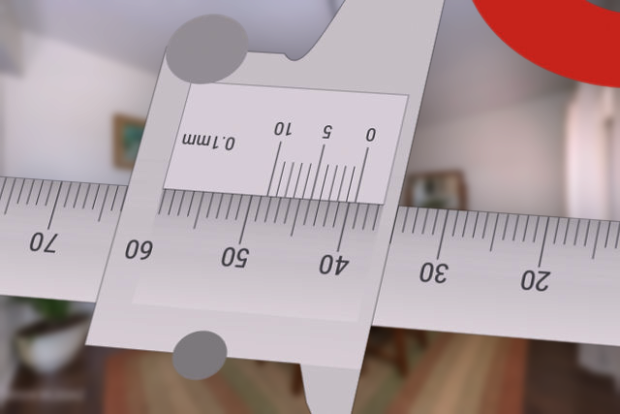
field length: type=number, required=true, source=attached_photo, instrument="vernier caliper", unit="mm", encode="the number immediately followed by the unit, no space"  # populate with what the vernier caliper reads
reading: 39.4mm
